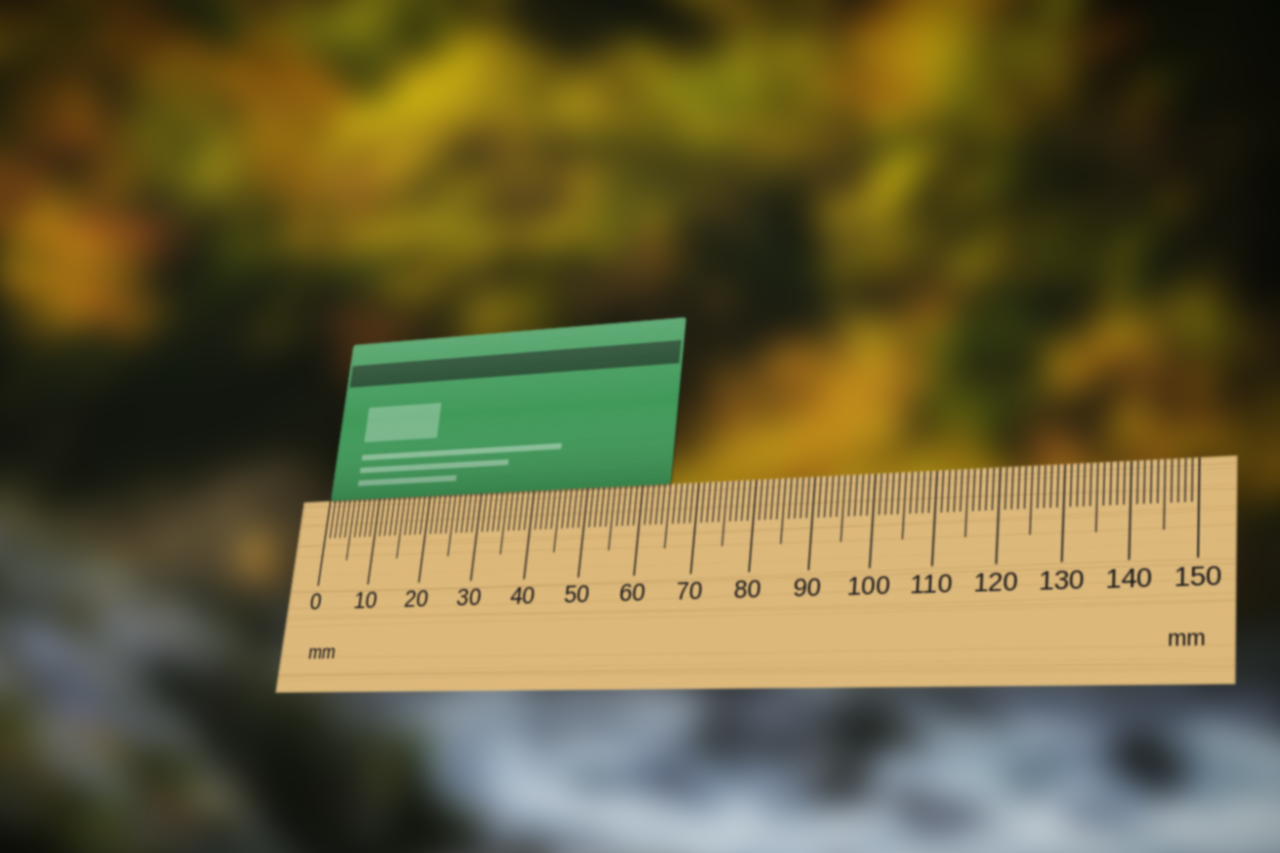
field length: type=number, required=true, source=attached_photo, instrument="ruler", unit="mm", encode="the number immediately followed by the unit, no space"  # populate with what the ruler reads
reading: 65mm
